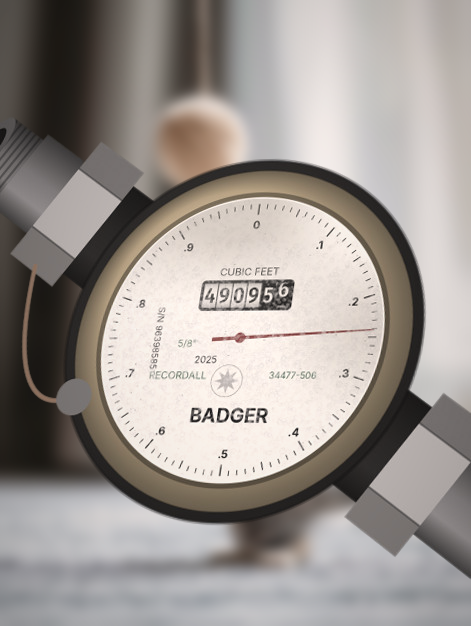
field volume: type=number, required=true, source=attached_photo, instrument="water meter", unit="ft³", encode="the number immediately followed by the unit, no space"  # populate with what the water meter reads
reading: 490956.24ft³
